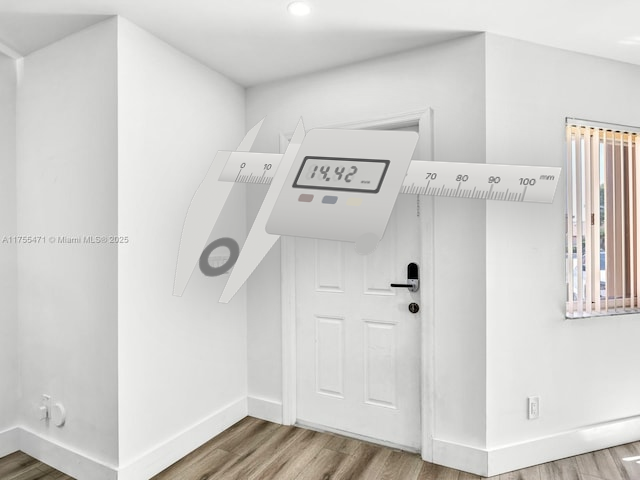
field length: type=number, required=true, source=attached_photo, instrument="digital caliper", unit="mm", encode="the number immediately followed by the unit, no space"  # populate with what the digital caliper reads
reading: 14.42mm
